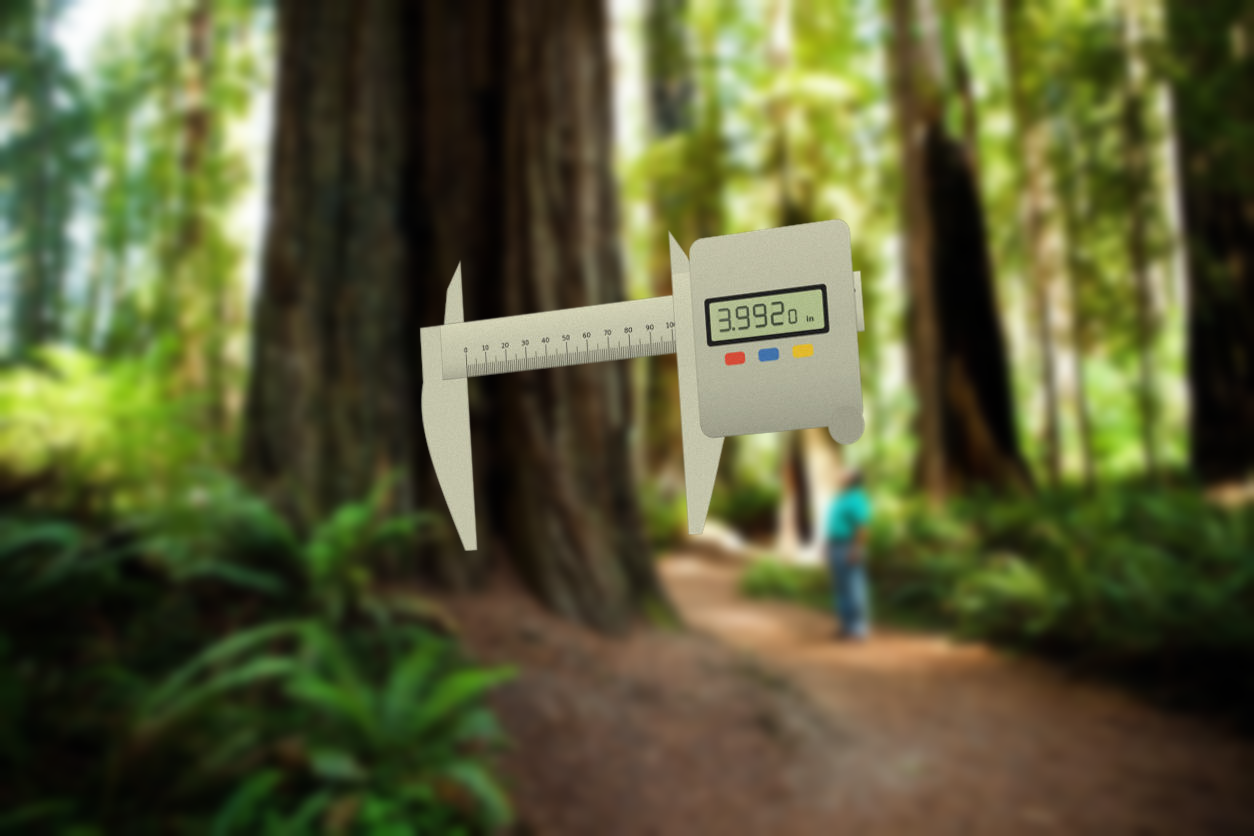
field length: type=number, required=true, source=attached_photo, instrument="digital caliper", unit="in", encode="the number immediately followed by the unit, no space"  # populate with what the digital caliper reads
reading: 3.9920in
